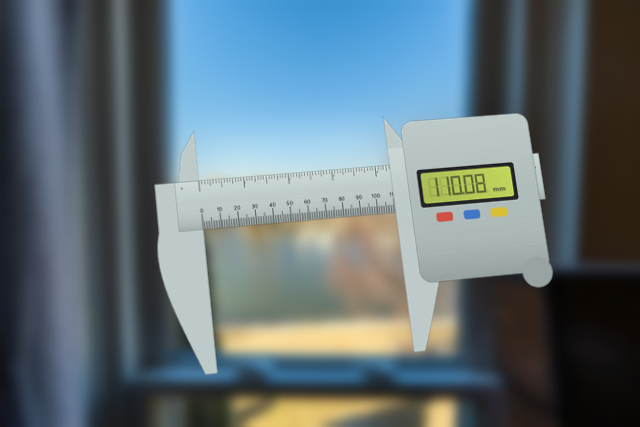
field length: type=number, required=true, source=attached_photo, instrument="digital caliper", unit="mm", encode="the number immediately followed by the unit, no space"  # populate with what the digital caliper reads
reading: 110.08mm
